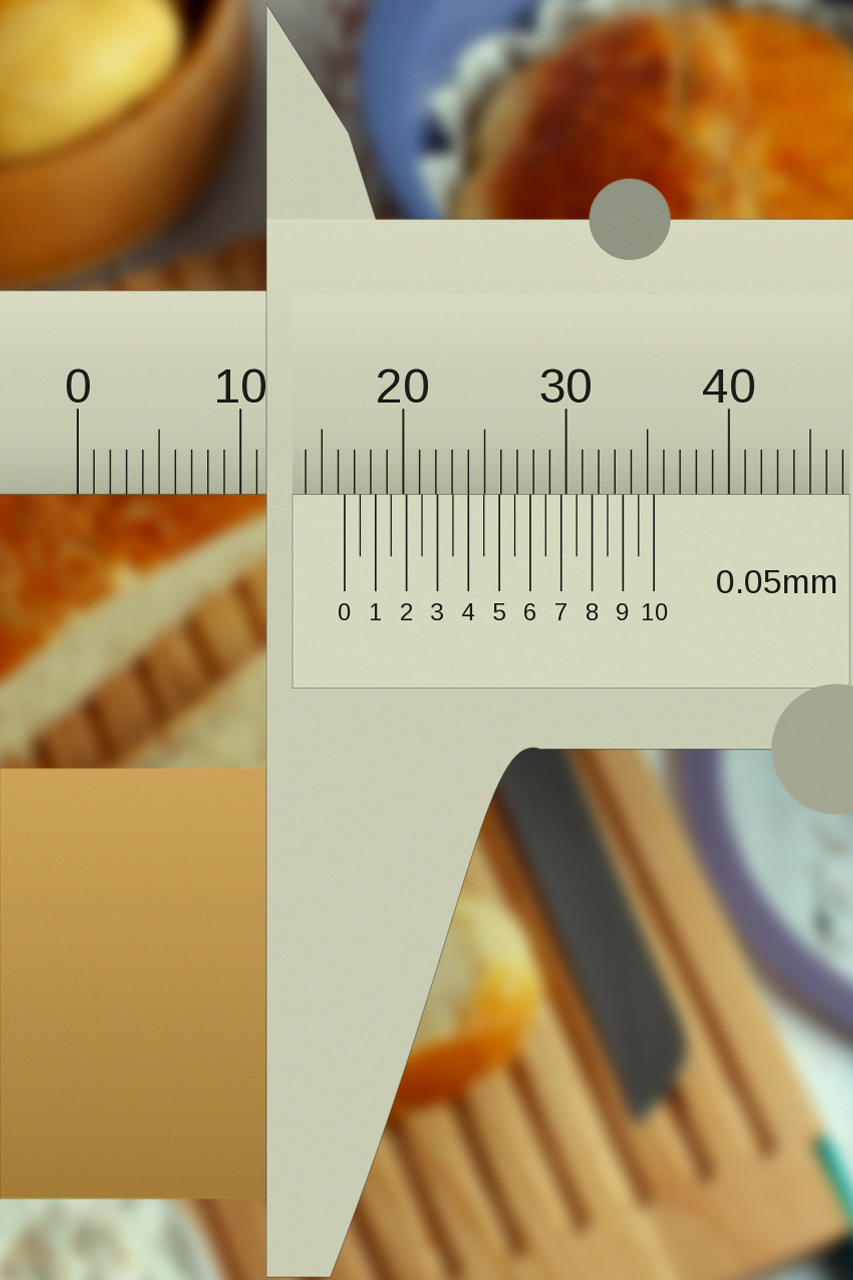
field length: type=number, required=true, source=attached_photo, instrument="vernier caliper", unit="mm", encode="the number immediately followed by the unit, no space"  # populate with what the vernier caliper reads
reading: 16.4mm
